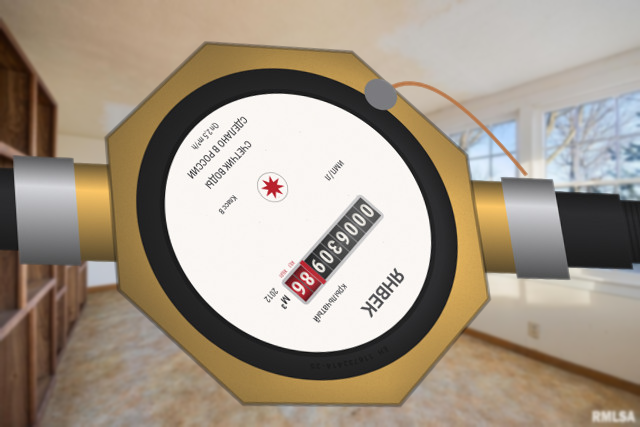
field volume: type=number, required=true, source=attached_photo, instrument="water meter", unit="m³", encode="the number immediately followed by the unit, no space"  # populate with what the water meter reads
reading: 6309.86m³
